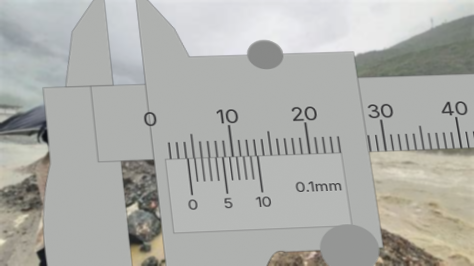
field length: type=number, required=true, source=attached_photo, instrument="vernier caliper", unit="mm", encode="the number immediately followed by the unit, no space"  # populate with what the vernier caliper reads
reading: 4.2mm
